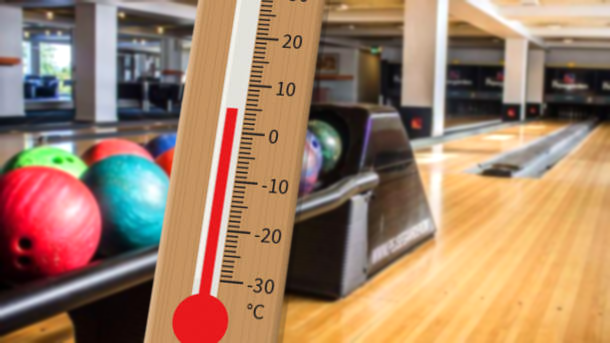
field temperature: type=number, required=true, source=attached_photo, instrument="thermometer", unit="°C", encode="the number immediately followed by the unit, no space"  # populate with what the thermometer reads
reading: 5°C
